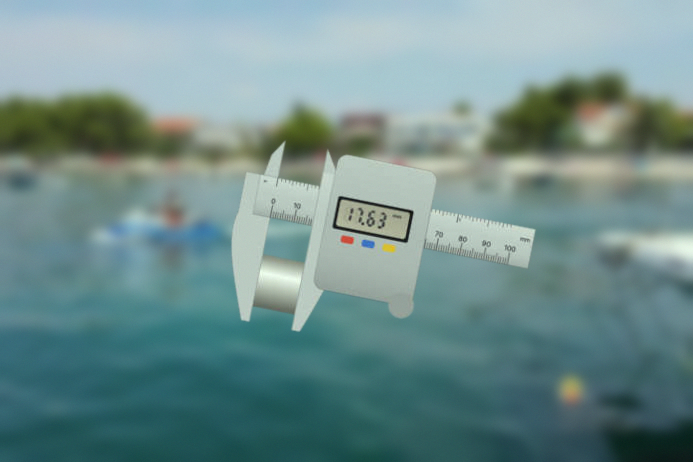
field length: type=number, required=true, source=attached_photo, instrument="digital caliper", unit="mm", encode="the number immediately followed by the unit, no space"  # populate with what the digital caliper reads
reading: 17.63mm
